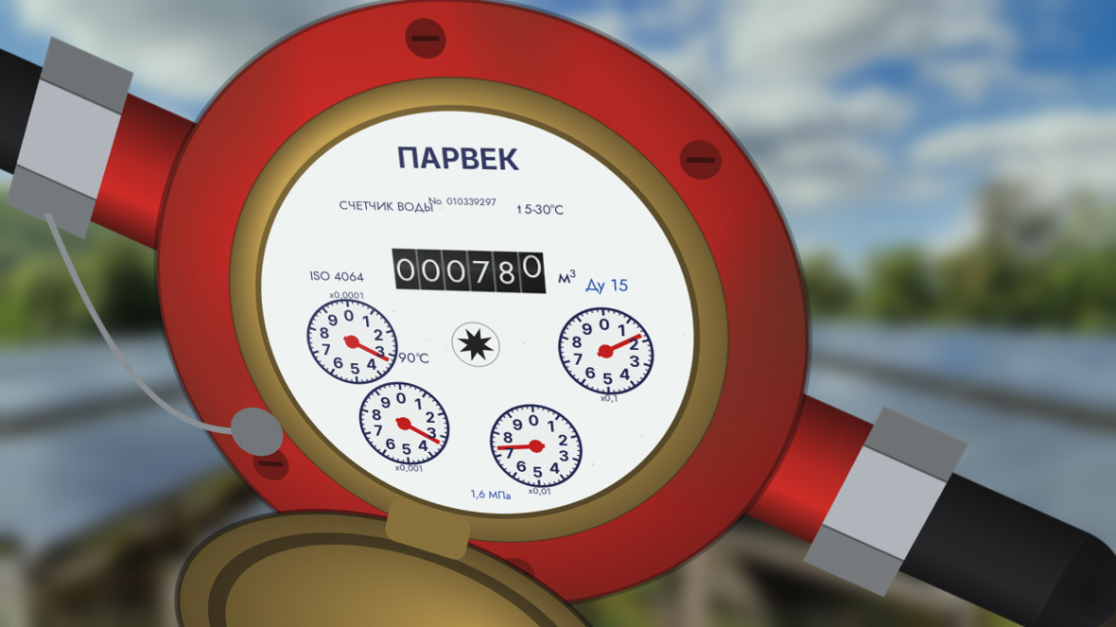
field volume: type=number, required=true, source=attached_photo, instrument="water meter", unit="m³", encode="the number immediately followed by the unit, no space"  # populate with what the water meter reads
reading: 780.1733m³
